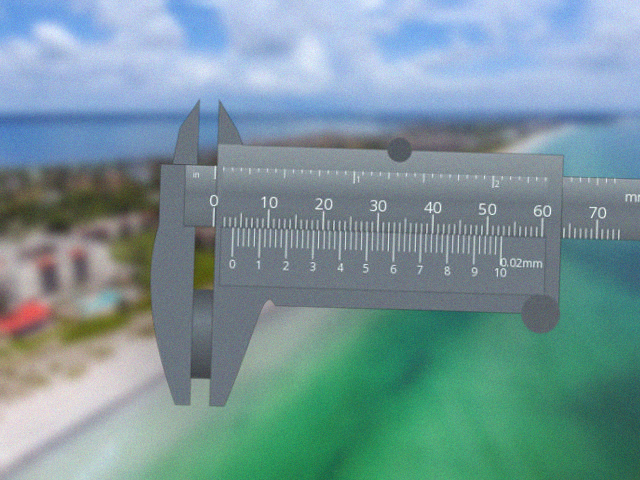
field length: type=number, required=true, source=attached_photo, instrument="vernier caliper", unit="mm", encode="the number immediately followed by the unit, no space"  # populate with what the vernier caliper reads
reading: 3.6mm
